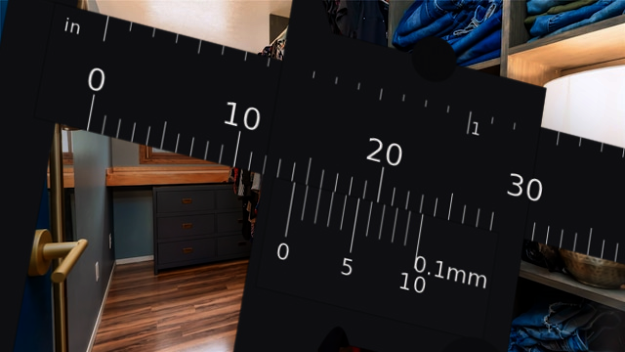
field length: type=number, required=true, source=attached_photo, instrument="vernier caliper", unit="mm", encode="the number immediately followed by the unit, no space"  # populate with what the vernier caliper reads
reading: 14.2mm
